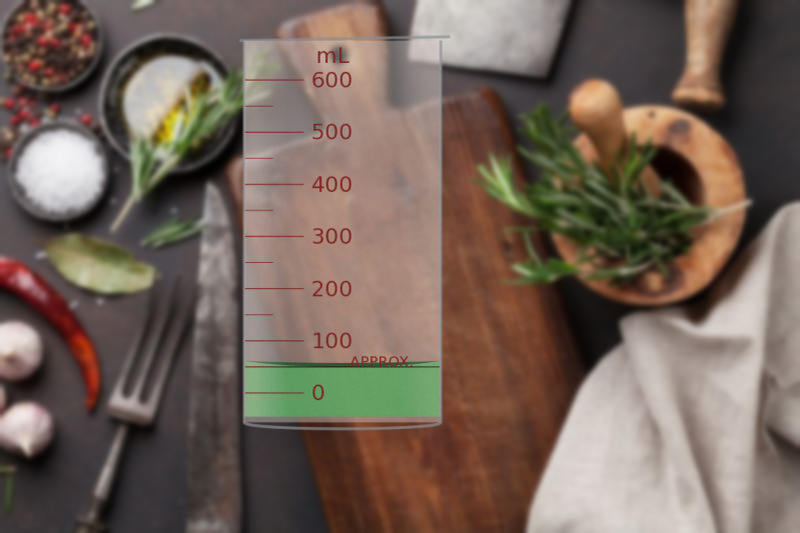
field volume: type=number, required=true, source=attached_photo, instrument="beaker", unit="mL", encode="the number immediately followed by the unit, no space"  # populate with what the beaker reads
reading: 50mL
